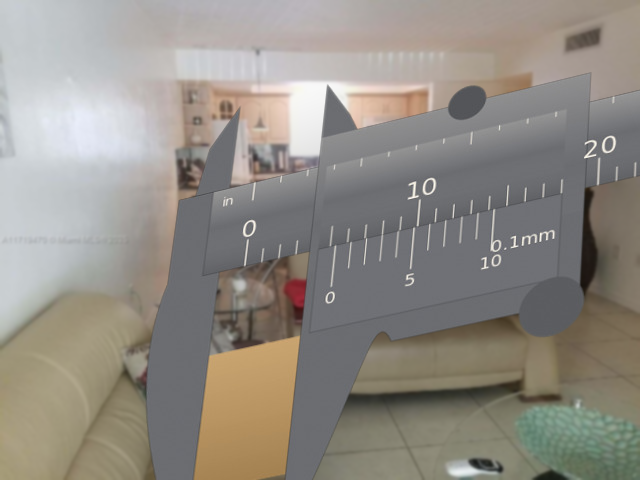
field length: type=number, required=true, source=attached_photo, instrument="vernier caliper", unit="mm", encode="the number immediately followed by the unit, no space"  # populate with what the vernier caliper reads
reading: 5.3mm
